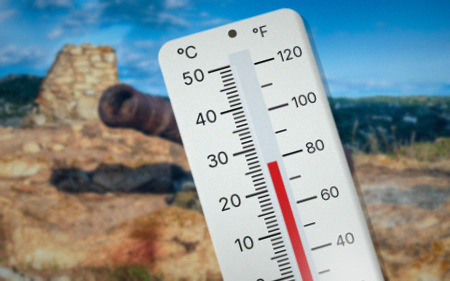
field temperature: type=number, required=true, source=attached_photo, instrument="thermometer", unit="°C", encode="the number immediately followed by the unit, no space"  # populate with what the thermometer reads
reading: 26°C
